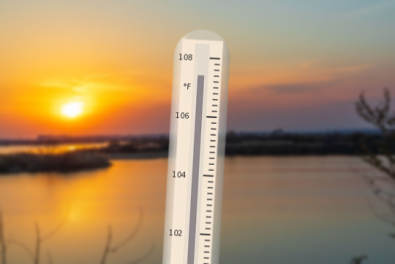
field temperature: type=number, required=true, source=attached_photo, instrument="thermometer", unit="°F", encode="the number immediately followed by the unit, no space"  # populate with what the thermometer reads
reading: 107.4°F
